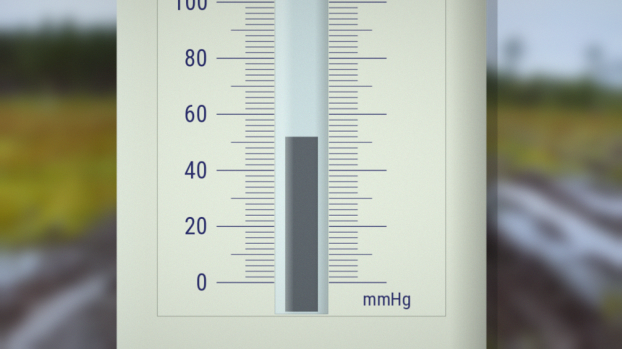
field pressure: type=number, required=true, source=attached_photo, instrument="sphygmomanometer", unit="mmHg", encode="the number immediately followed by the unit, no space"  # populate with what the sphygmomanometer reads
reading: 52mmHg
